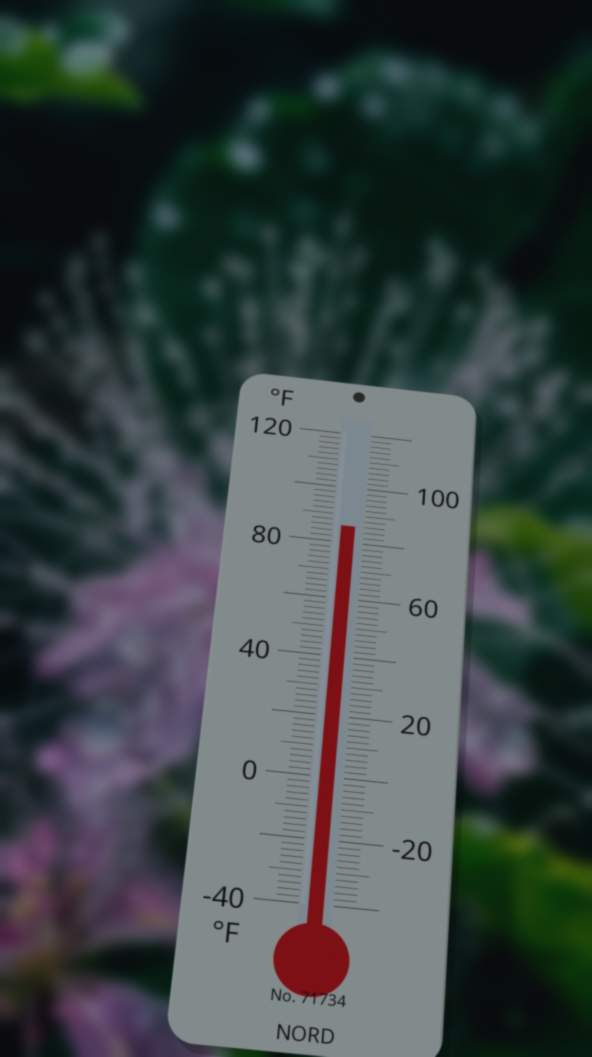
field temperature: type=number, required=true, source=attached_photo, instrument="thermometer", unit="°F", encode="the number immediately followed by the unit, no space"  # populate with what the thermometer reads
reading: 86°F
